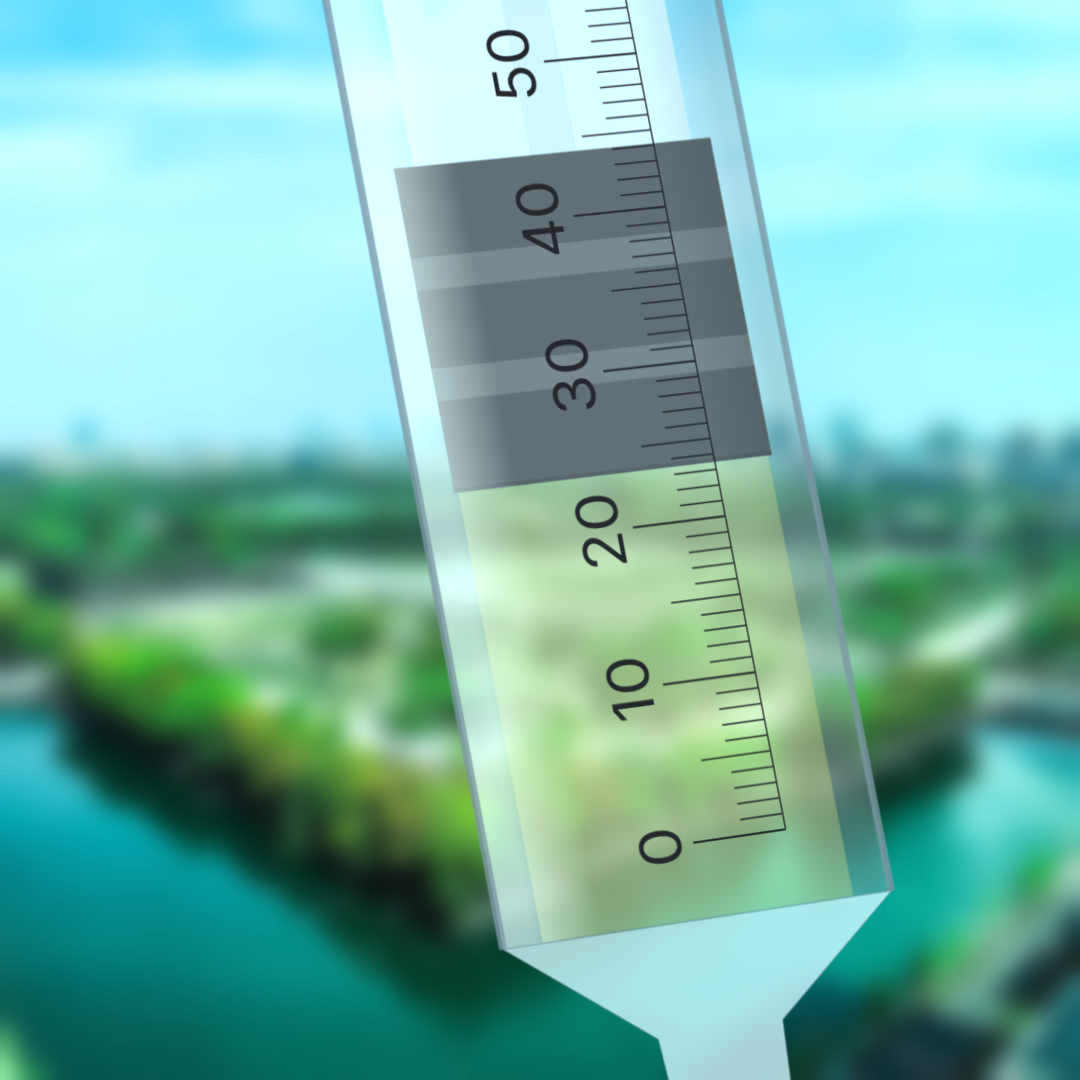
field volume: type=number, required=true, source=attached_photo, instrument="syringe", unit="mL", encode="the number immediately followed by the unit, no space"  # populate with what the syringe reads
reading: 23.5mL
